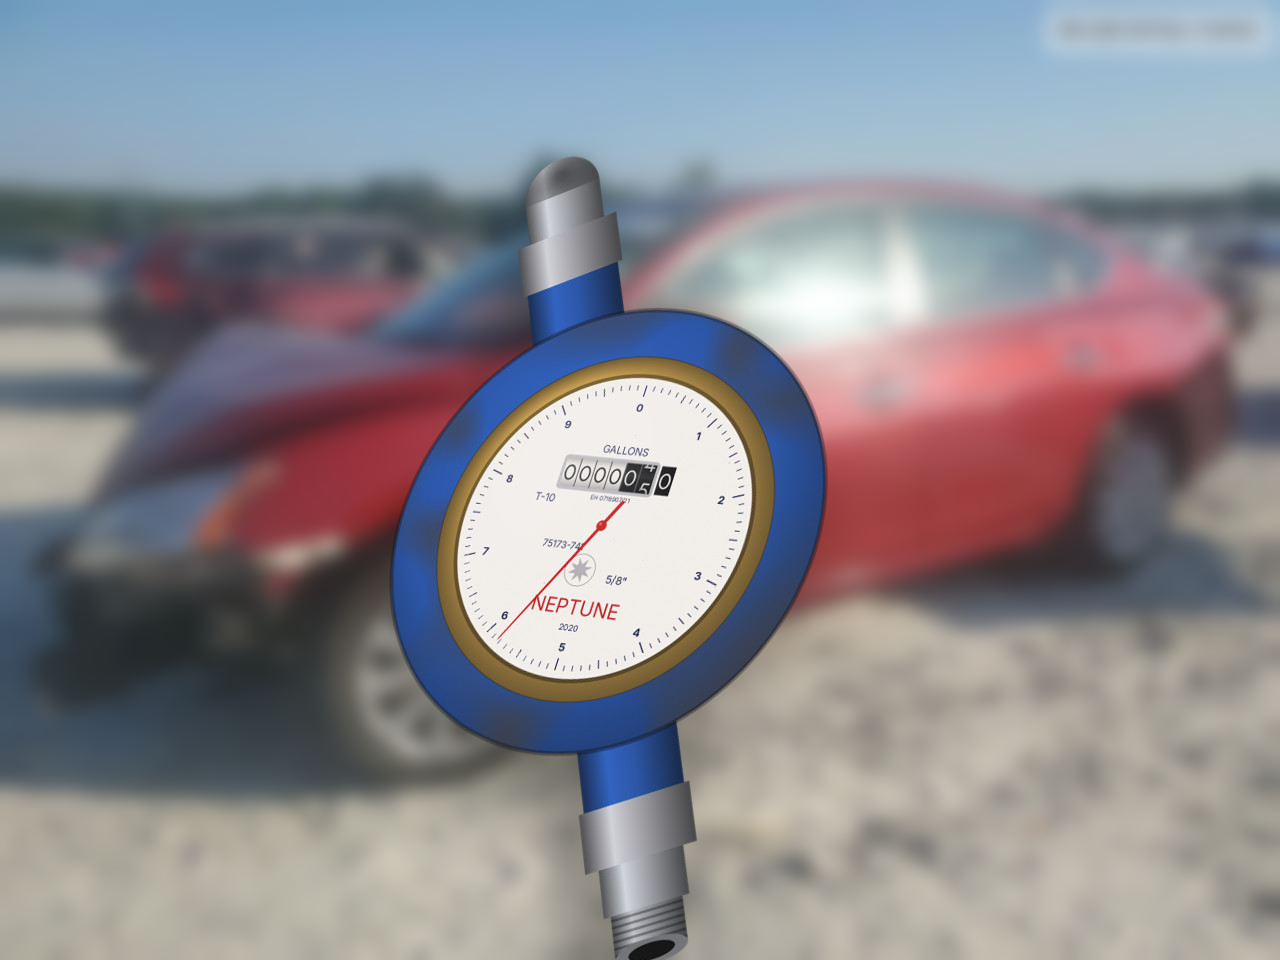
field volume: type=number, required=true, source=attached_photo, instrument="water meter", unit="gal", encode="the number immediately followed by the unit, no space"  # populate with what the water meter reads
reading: 45.8gal
